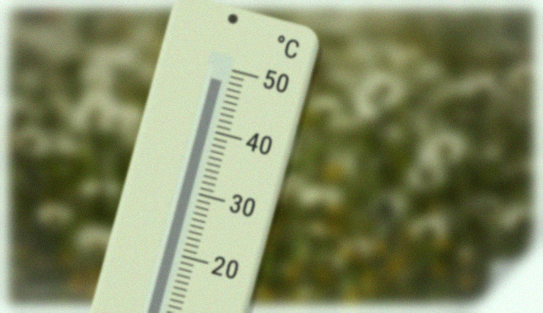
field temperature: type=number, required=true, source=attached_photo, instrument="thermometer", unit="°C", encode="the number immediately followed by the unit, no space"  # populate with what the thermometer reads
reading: 48°C
